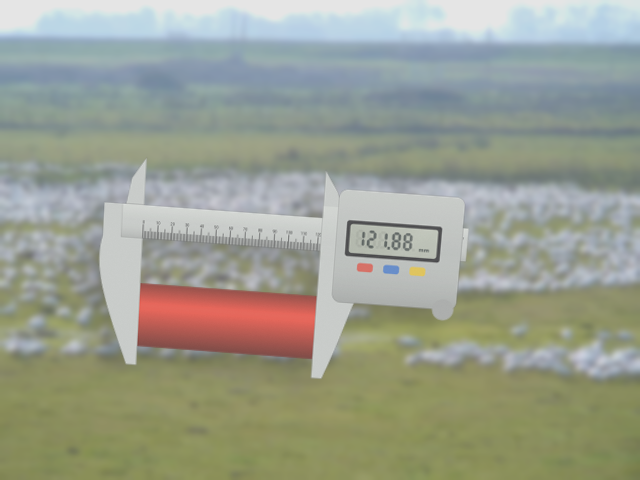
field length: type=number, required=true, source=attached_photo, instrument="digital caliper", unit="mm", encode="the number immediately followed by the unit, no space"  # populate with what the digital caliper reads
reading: 121.88mm
